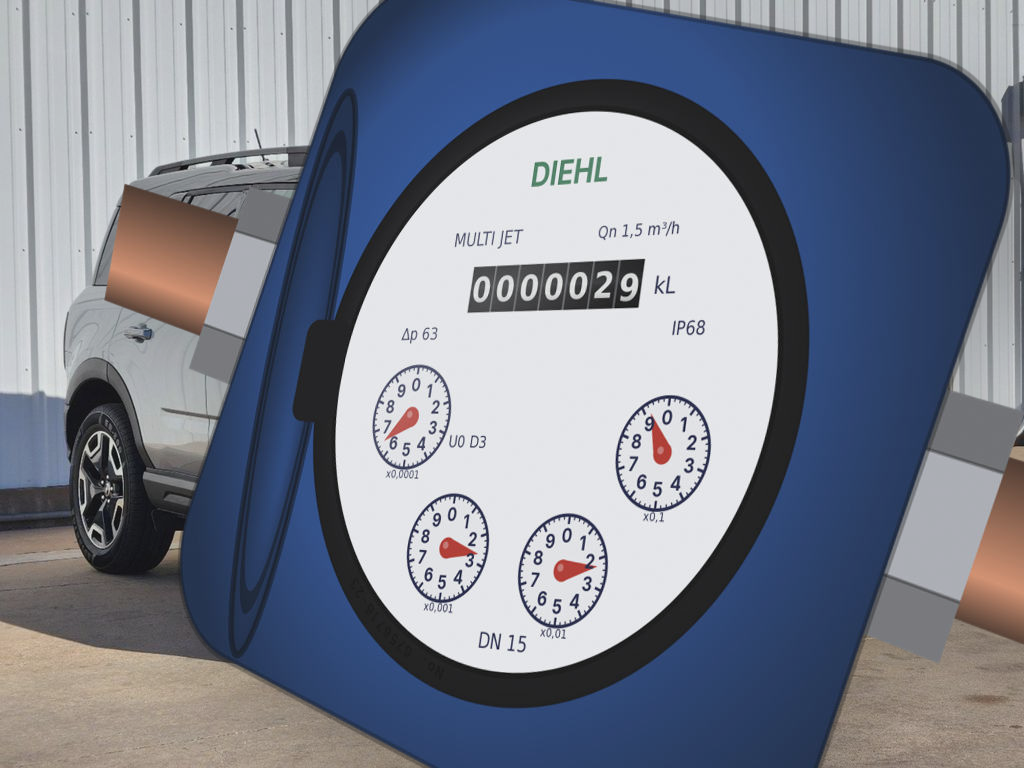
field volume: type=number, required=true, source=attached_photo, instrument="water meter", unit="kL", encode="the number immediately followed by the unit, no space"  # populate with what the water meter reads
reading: 28.9226kL
